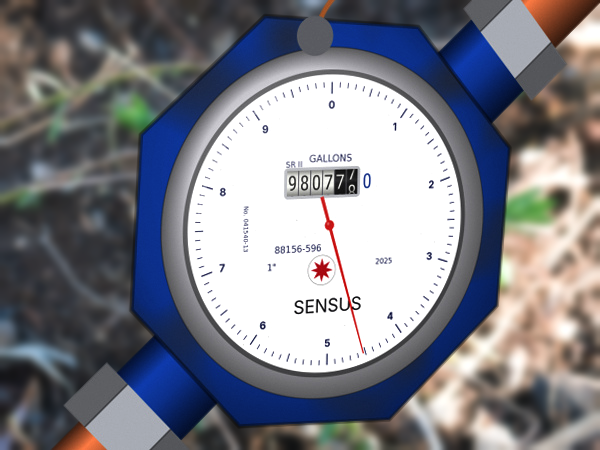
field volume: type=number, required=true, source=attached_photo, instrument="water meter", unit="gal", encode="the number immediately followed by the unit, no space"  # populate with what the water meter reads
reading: 9807774.5gal
